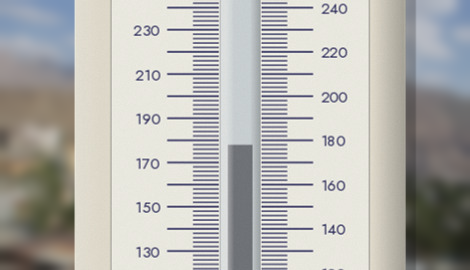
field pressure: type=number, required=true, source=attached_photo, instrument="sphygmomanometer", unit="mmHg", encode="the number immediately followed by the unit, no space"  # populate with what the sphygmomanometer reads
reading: 178mmHg
